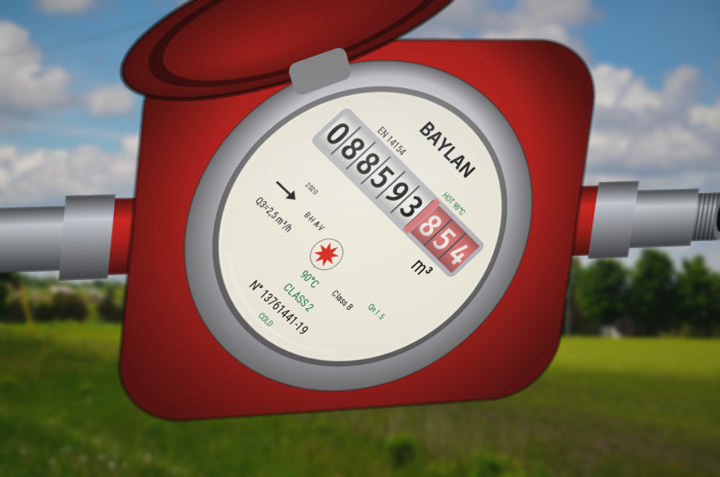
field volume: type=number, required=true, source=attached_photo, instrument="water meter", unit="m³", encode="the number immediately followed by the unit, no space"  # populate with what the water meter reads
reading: 88593.854m³
